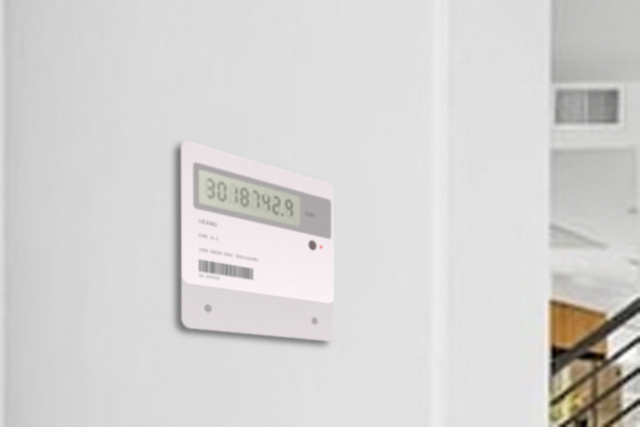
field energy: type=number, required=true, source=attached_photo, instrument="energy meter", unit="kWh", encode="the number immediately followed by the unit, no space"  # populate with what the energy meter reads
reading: 3018742.9kWh
